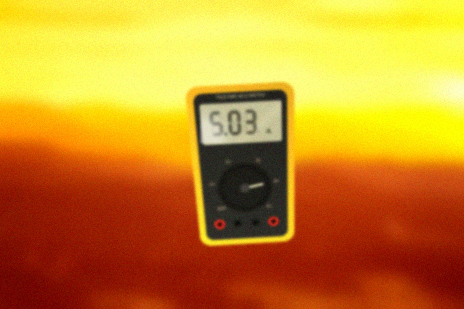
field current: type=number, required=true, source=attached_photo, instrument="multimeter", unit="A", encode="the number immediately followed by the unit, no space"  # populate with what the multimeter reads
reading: 5.03A
